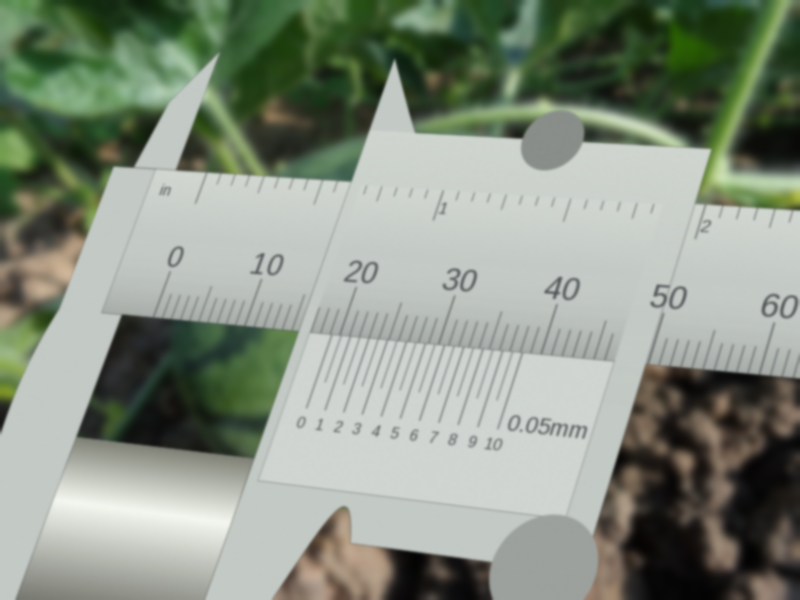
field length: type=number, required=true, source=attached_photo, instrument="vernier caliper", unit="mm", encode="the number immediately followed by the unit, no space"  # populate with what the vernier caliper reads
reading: 19.2mm
